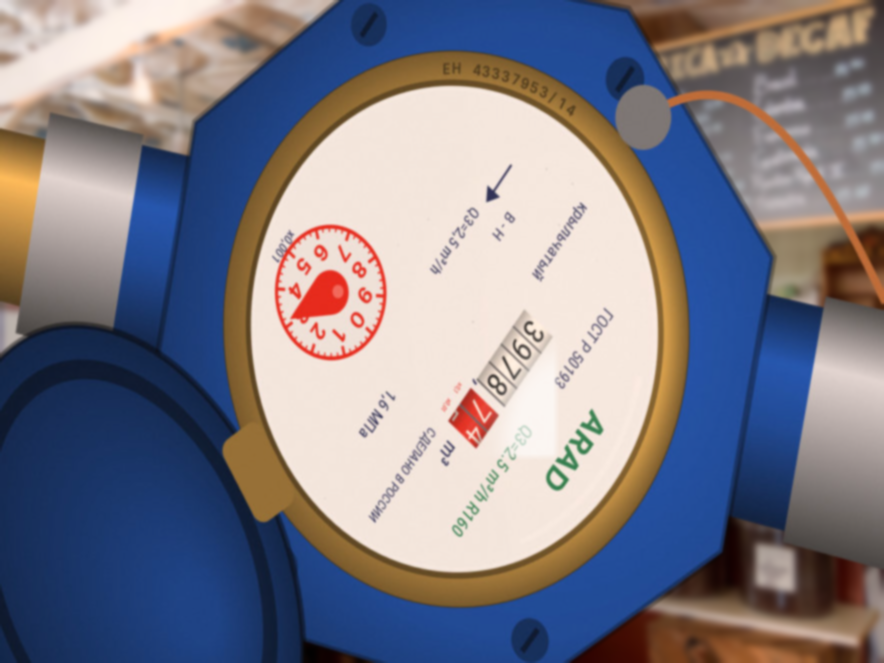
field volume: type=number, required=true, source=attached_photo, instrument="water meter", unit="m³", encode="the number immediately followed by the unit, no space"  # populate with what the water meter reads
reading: 3978.743m³
